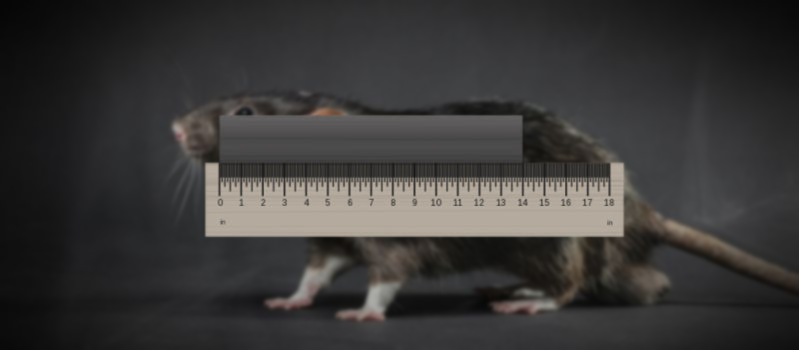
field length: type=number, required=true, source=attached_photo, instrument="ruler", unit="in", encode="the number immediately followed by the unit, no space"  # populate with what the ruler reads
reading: 14in
